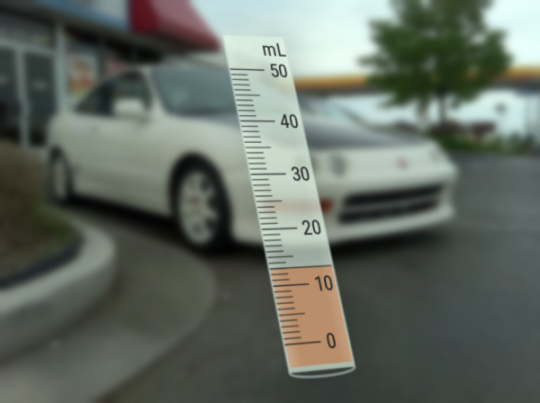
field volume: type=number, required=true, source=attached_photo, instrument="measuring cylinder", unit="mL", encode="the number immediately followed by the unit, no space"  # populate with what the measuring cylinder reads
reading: 13mL
